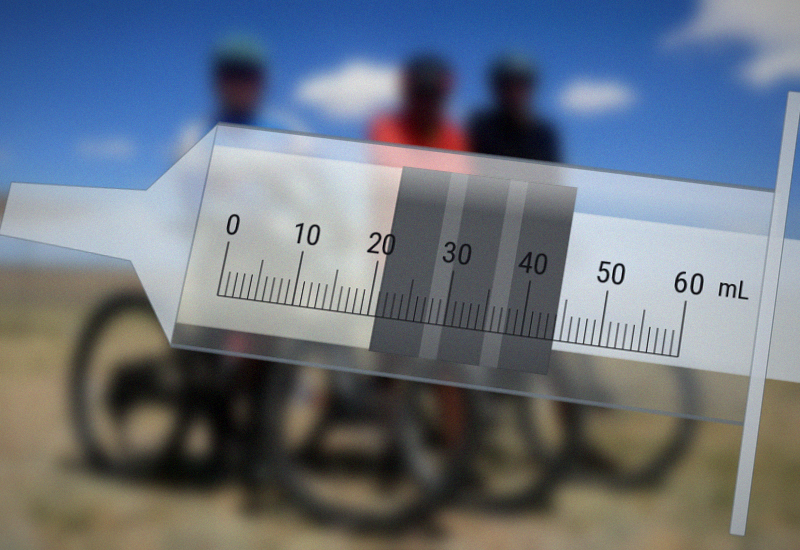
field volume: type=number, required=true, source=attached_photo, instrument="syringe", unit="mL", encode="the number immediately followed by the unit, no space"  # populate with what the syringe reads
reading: 21mL
